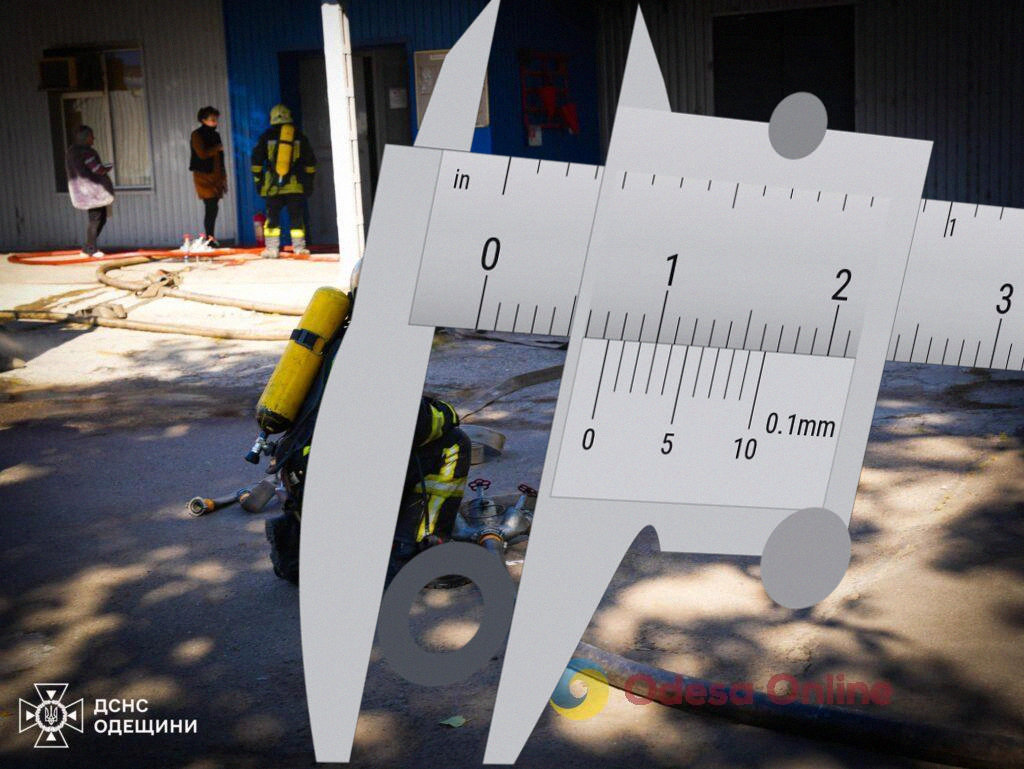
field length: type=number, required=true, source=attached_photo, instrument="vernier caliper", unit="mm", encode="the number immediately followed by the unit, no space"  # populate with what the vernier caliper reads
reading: 7.3mm
